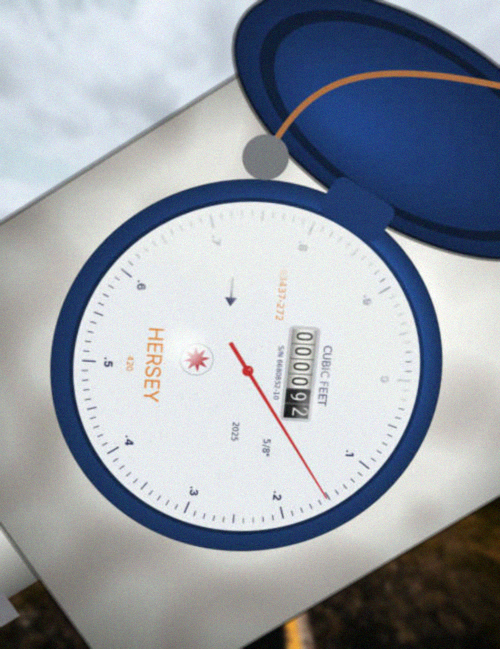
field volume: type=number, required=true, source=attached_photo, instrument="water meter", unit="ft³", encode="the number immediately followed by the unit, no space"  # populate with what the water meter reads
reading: 92.15ft³
